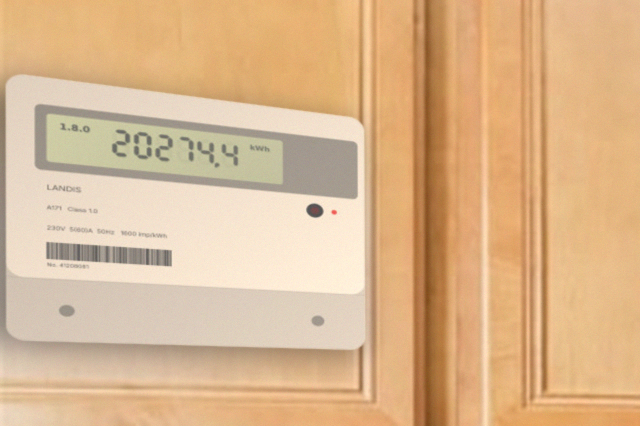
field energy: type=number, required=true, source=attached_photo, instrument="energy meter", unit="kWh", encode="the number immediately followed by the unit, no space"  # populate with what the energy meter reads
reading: 20274.4kWh
